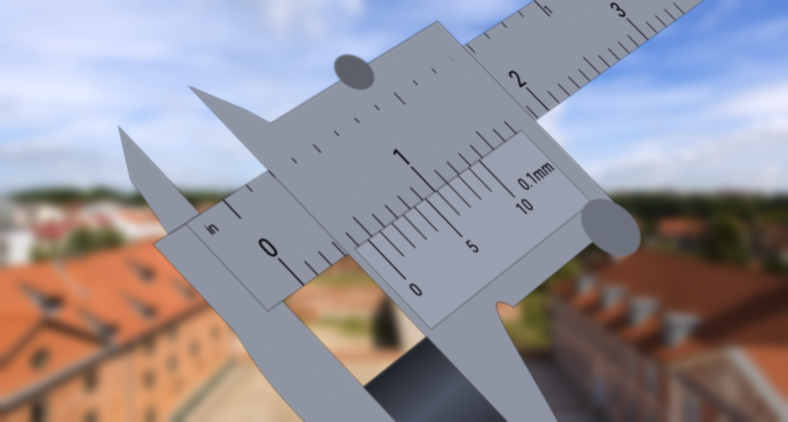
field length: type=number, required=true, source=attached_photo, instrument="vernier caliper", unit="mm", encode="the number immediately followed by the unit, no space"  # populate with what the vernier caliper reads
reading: 4.7mm
